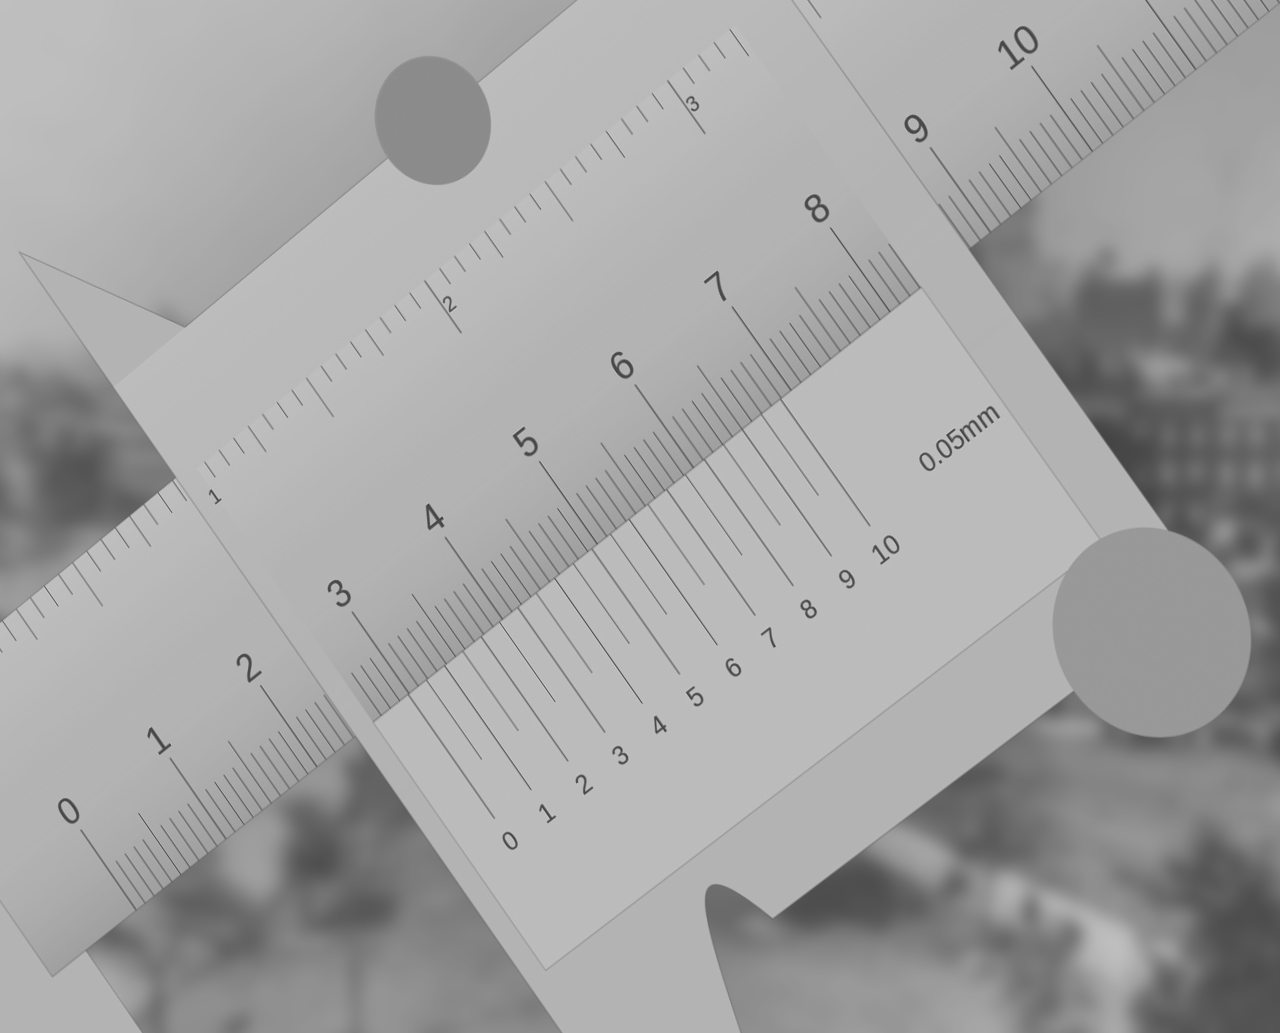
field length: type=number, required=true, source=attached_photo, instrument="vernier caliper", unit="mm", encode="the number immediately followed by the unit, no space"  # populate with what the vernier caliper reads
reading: 29.9mm
